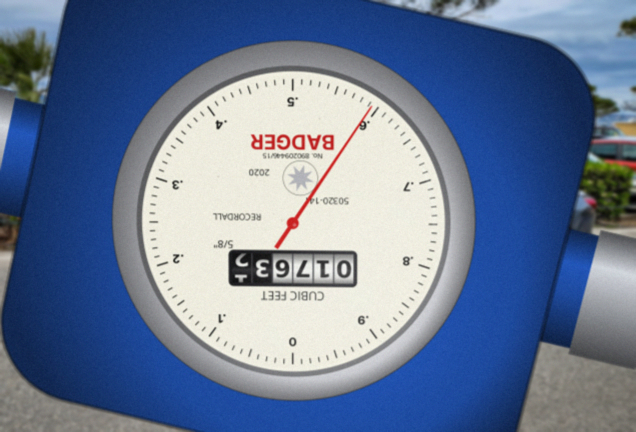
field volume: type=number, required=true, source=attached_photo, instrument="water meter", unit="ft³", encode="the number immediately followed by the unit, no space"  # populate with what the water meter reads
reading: 17631.59ft³
